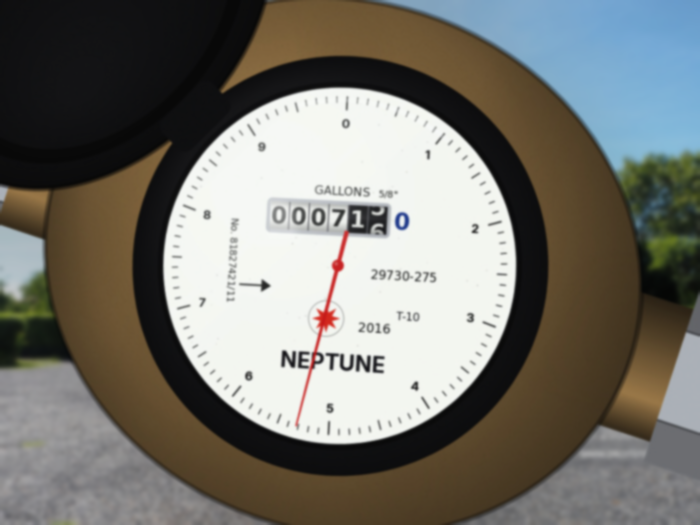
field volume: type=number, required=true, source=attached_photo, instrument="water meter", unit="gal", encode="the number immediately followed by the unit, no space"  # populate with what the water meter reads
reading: 7155.3gal
